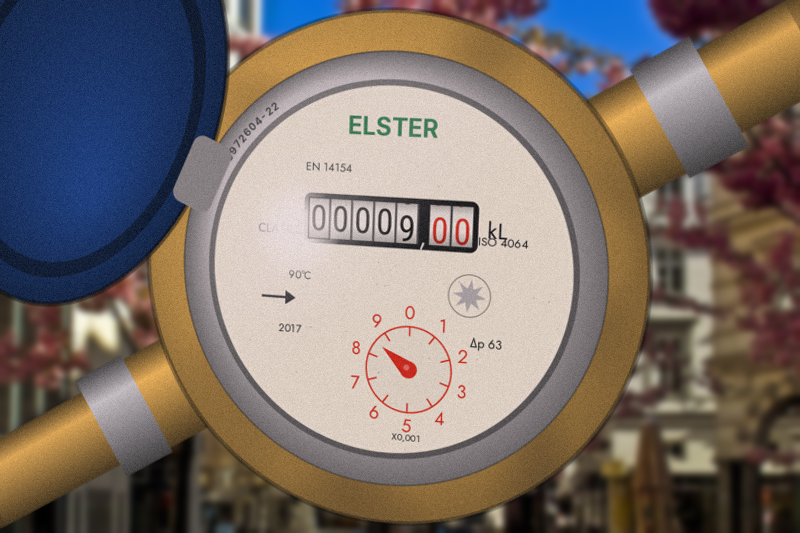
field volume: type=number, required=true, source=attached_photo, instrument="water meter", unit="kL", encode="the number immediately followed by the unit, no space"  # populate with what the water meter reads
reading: 8.998kL
